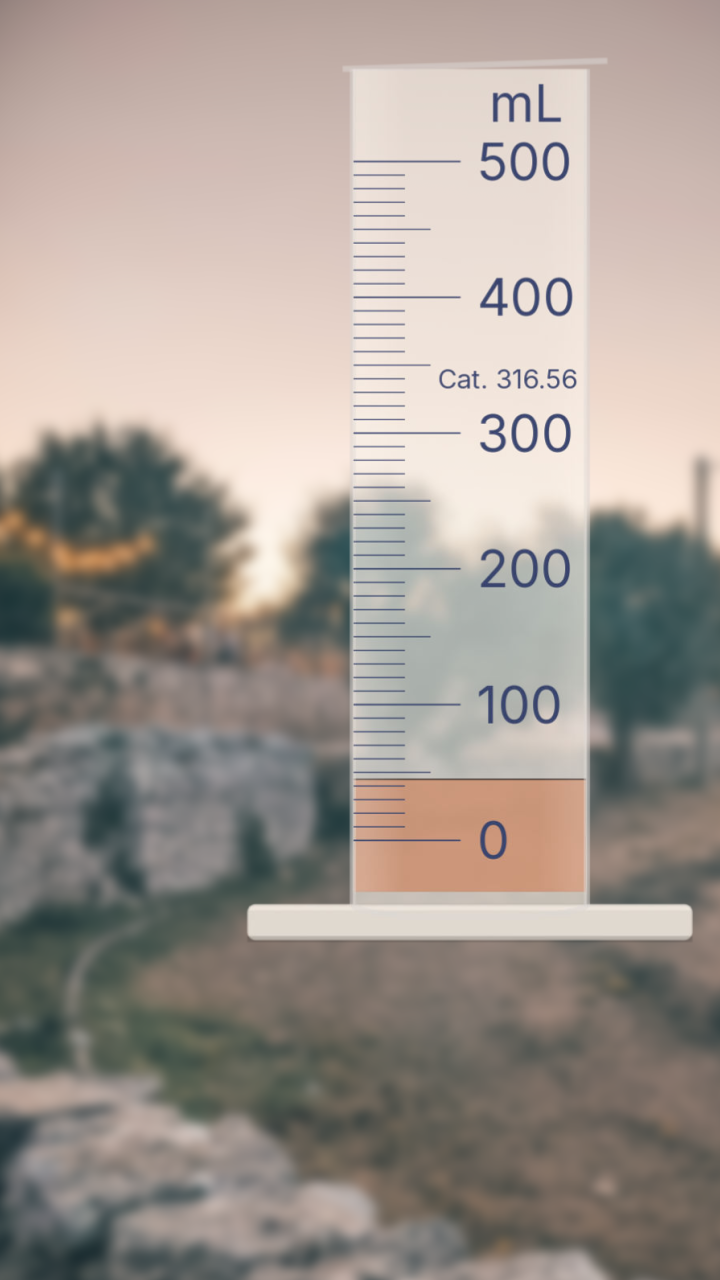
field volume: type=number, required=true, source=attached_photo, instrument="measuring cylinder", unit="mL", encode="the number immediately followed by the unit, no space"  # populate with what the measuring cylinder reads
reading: 45mL
